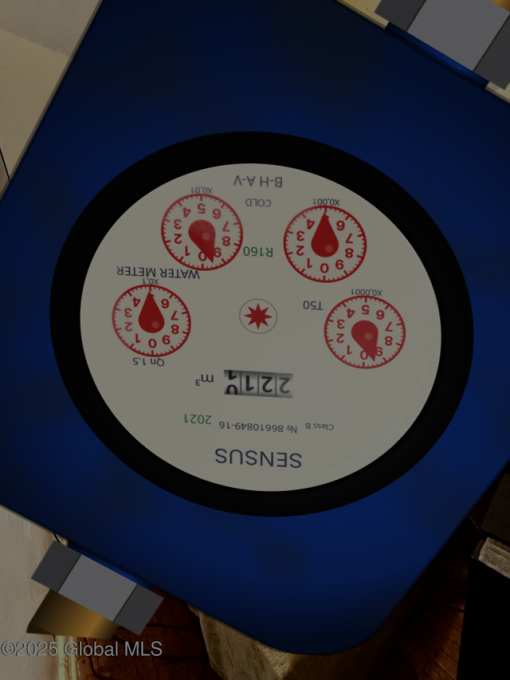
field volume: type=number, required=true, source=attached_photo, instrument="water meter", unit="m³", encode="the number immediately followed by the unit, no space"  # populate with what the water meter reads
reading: 2210.4949m³
